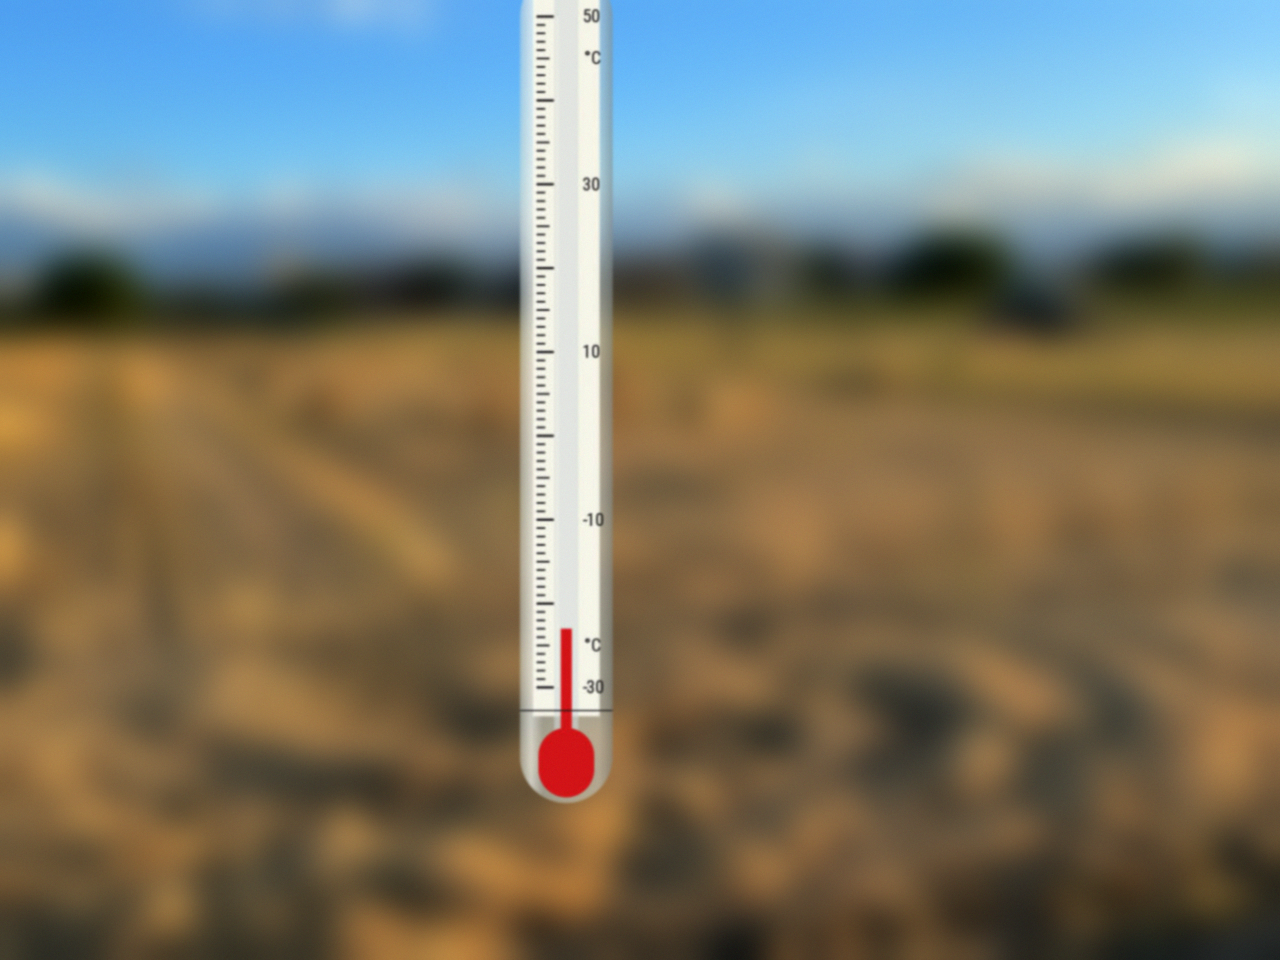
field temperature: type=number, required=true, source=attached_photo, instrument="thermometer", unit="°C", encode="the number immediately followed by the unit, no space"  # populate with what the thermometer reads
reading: -23°C
